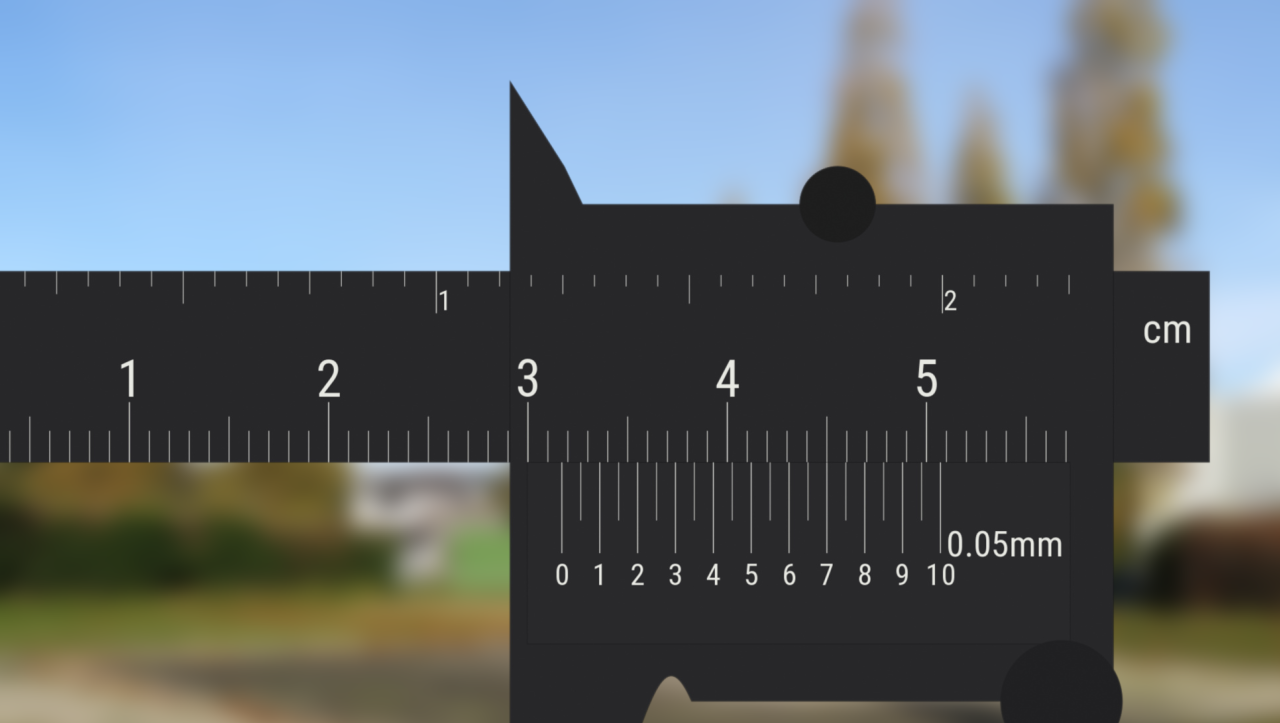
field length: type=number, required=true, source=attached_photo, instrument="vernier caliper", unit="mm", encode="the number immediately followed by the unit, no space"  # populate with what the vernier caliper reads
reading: 31.7mm
